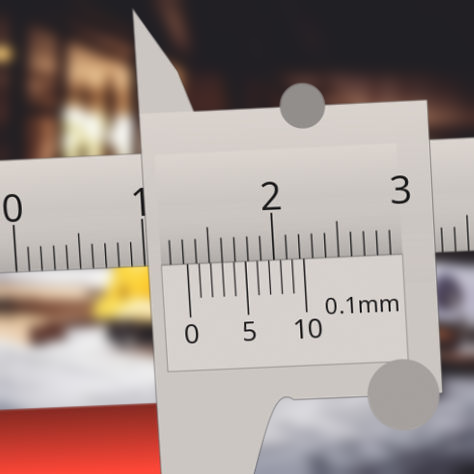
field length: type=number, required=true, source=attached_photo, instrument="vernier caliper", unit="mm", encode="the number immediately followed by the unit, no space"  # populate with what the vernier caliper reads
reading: 13.3mm
